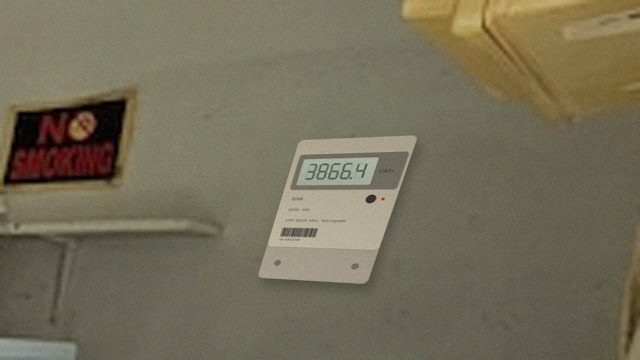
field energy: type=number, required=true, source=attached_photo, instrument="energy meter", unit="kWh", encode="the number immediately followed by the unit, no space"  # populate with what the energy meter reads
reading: 3866.4kWh
